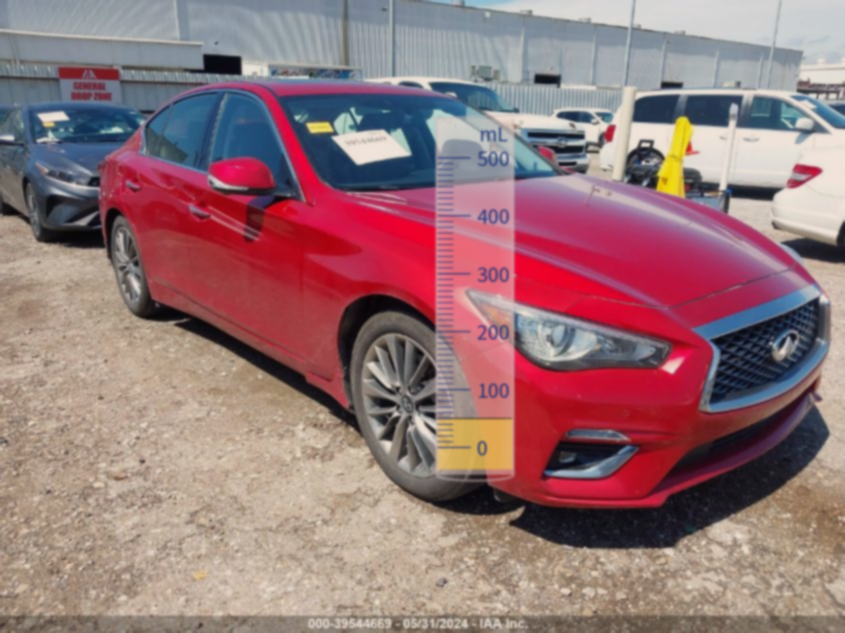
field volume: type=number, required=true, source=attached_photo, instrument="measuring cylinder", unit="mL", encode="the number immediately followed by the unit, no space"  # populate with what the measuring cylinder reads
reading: 50mL
